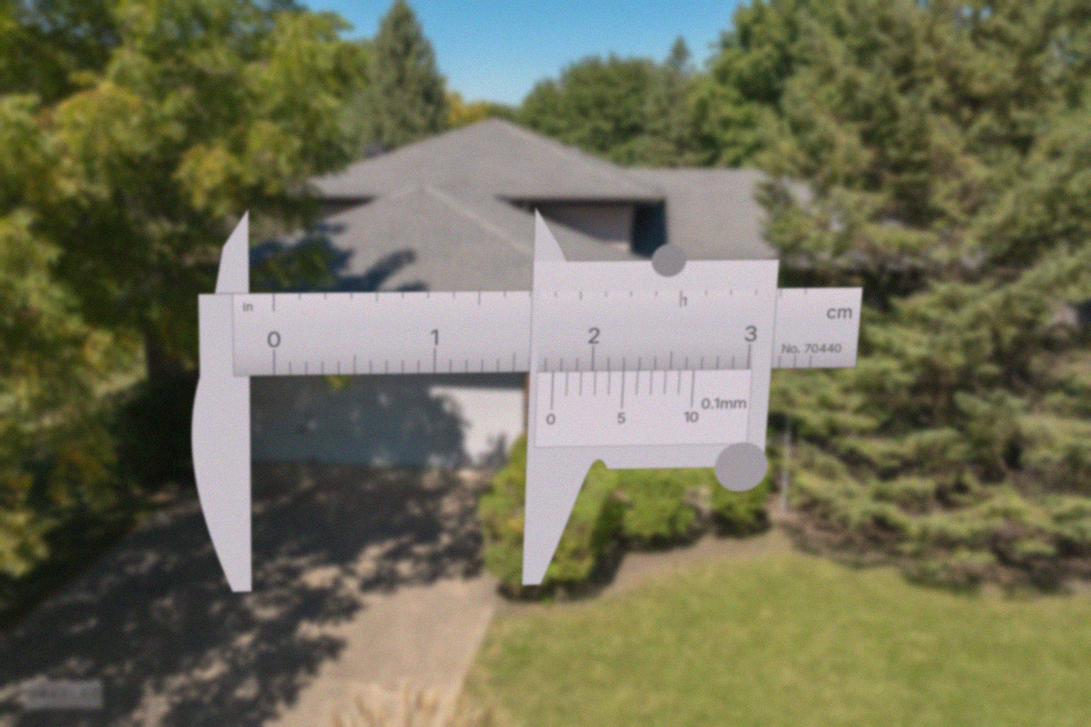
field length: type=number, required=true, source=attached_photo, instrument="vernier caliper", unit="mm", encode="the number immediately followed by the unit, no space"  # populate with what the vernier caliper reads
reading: 17.5mm
